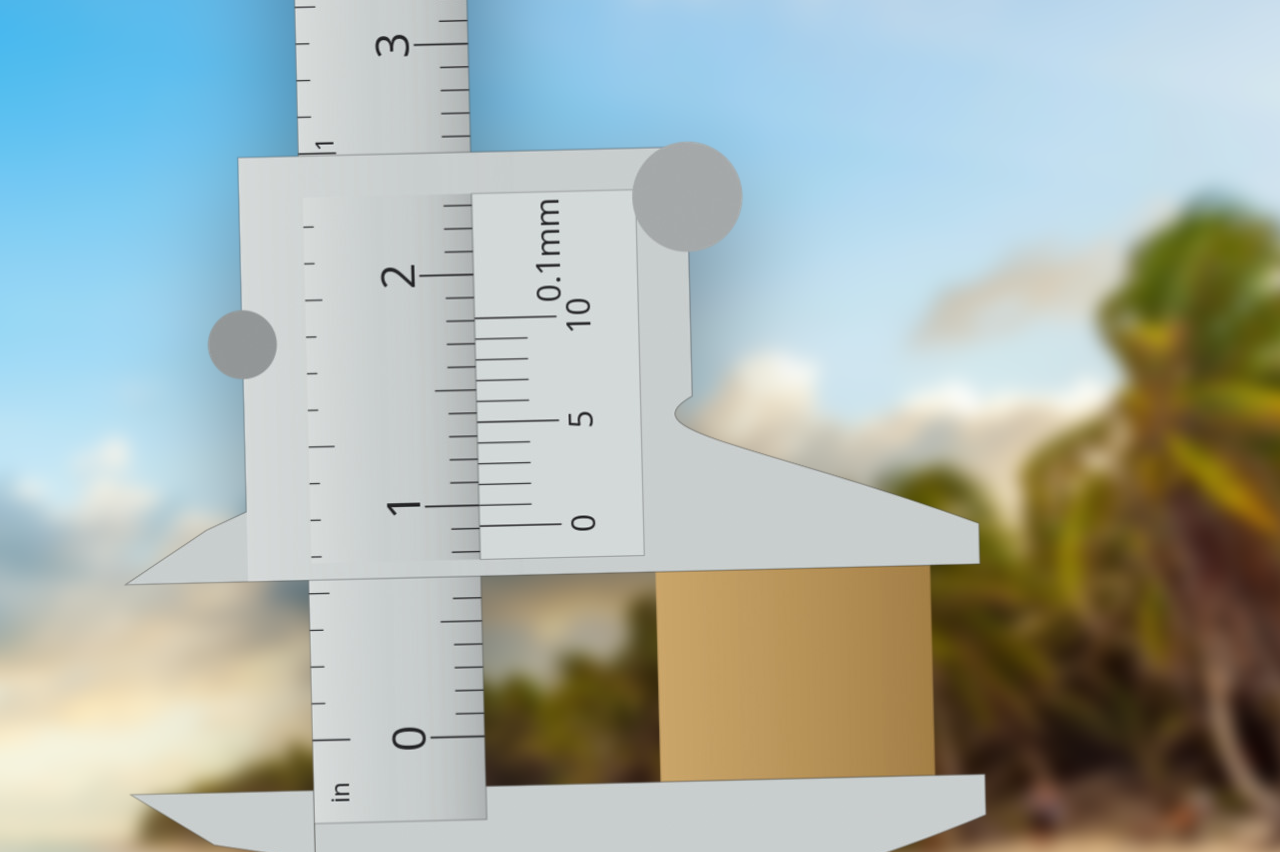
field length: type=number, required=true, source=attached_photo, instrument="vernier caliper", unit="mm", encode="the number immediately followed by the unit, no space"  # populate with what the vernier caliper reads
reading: 9.1mm
